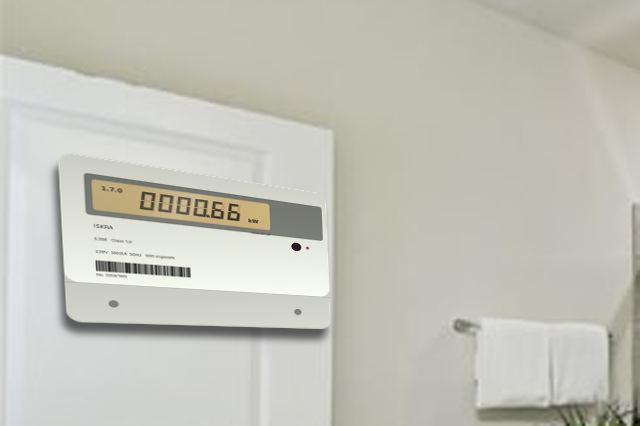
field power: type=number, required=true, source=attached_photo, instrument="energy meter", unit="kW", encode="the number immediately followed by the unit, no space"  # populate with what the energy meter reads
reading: 0.66kW
